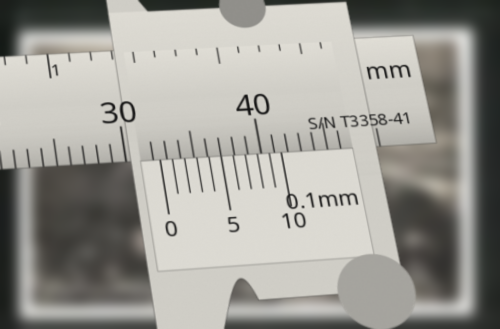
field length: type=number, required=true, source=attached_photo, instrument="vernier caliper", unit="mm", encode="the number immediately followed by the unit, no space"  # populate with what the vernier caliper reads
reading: 32.5mm
